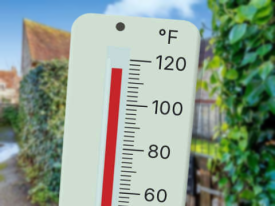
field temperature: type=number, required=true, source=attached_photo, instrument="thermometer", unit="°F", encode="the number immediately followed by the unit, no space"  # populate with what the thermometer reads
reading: 116°F
